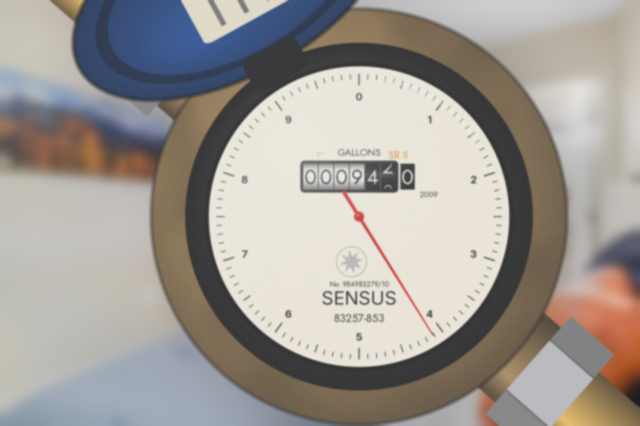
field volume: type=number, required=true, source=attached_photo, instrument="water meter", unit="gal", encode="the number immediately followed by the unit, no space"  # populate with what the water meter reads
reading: 9424.1gal
